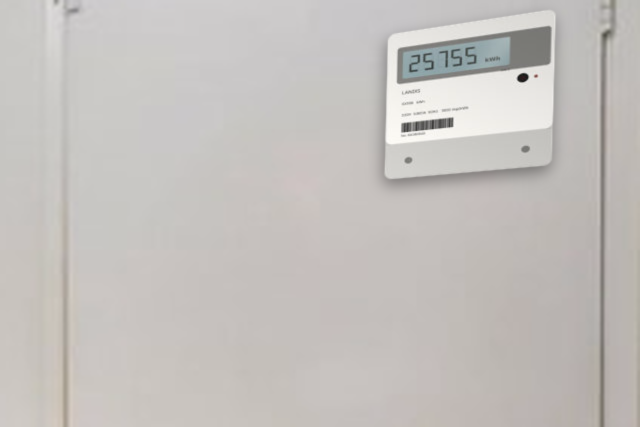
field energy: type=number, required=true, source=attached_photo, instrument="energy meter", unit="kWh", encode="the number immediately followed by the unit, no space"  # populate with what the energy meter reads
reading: 25755kWh
